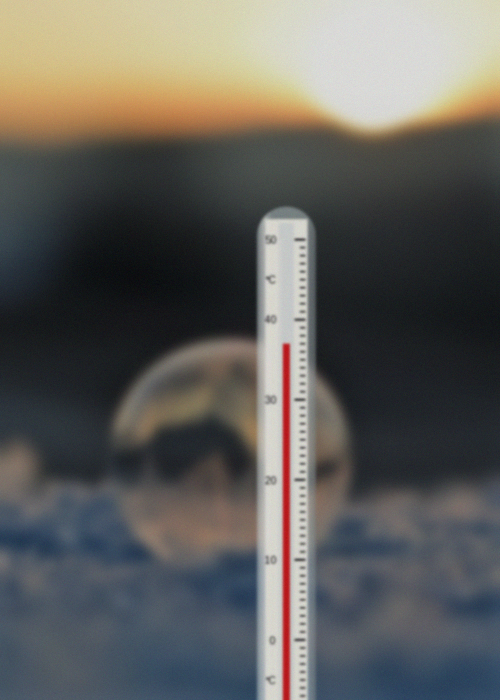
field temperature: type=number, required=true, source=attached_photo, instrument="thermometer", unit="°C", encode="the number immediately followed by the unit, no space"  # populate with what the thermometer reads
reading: 37°C
